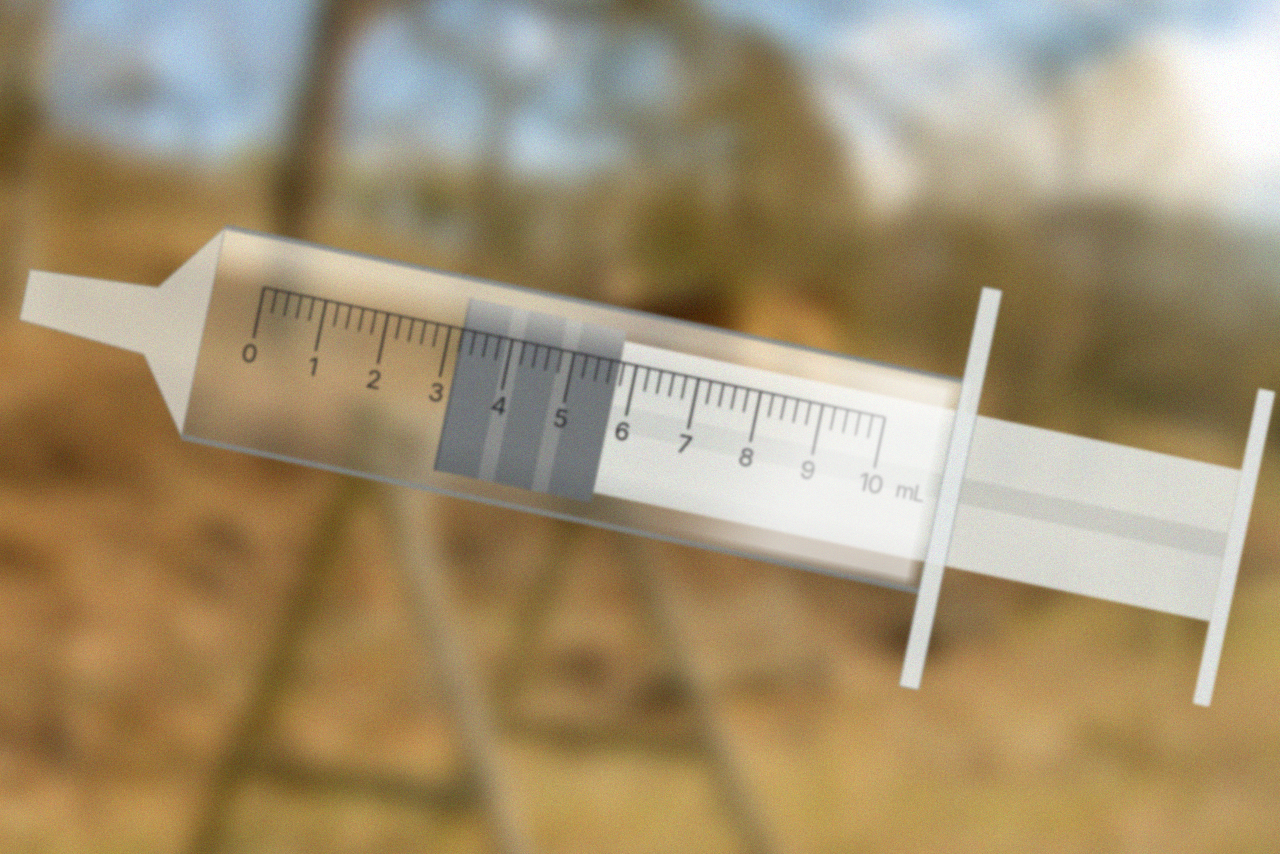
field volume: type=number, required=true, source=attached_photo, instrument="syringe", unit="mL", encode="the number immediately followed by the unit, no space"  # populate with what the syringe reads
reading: 3.2mL
